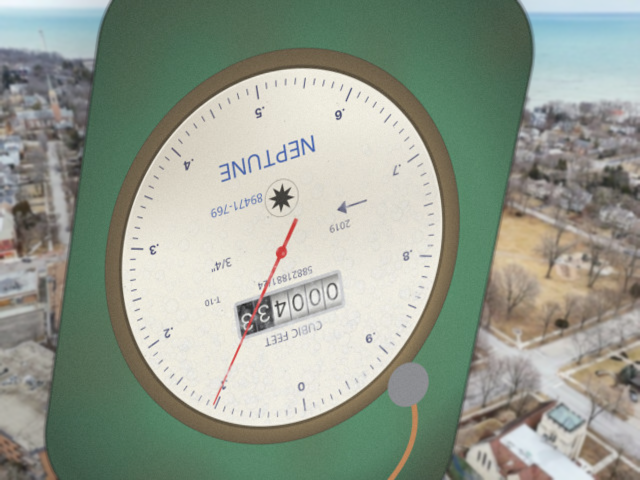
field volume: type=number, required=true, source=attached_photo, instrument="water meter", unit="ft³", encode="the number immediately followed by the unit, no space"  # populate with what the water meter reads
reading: 433.10ft³
